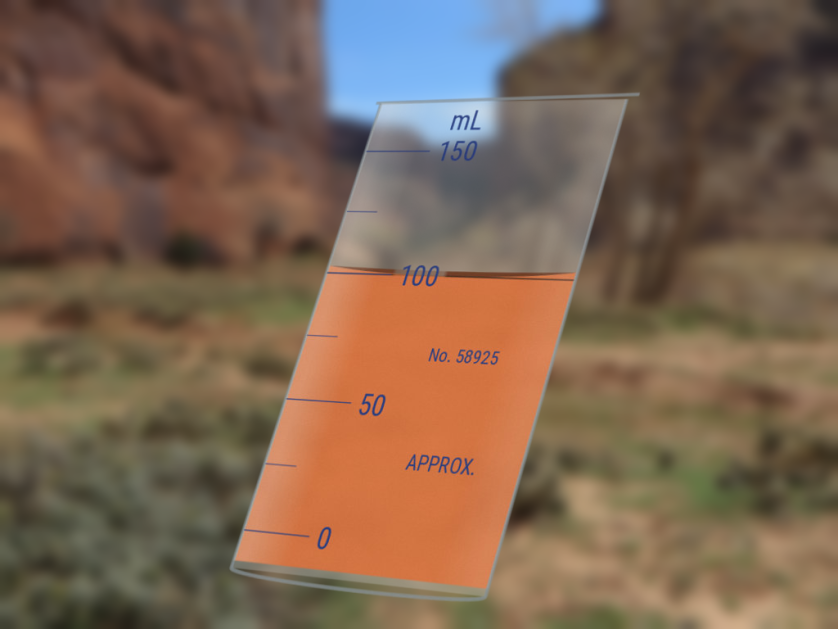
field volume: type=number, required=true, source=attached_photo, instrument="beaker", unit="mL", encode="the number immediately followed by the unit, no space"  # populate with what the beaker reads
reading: 100mL
